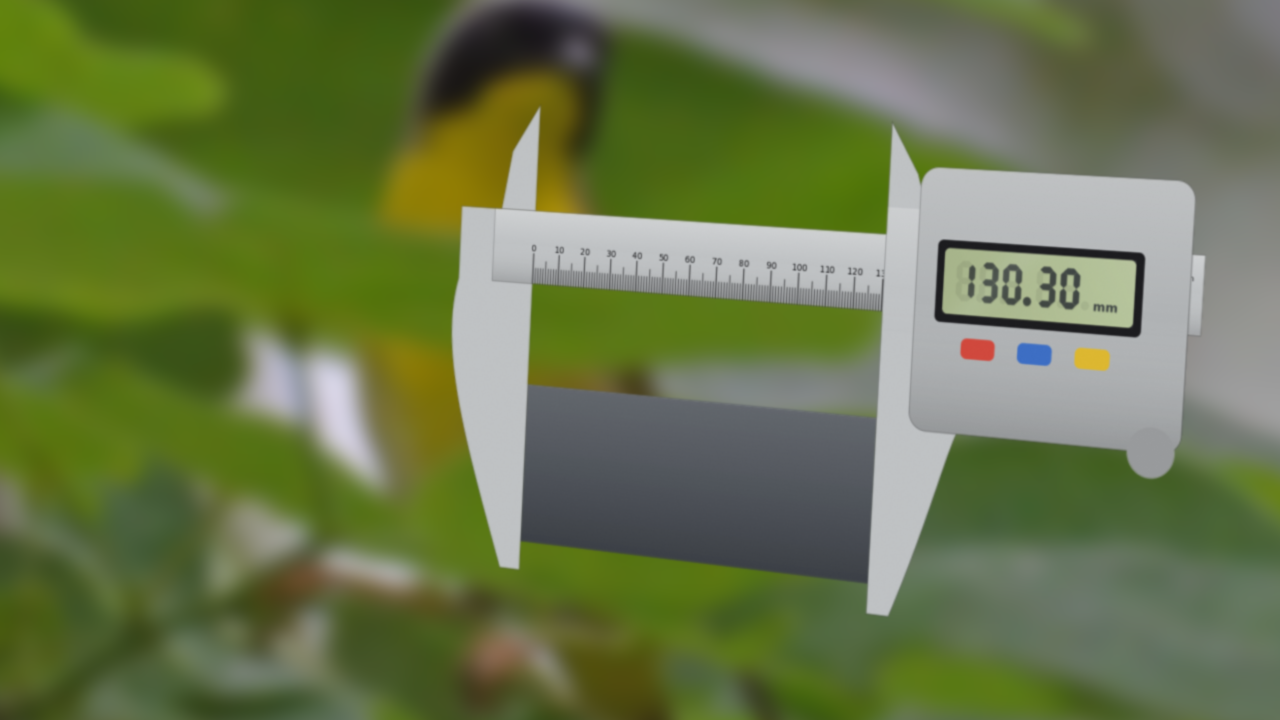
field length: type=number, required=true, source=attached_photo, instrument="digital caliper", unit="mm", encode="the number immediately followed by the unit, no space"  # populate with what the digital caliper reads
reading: 130.30mm
